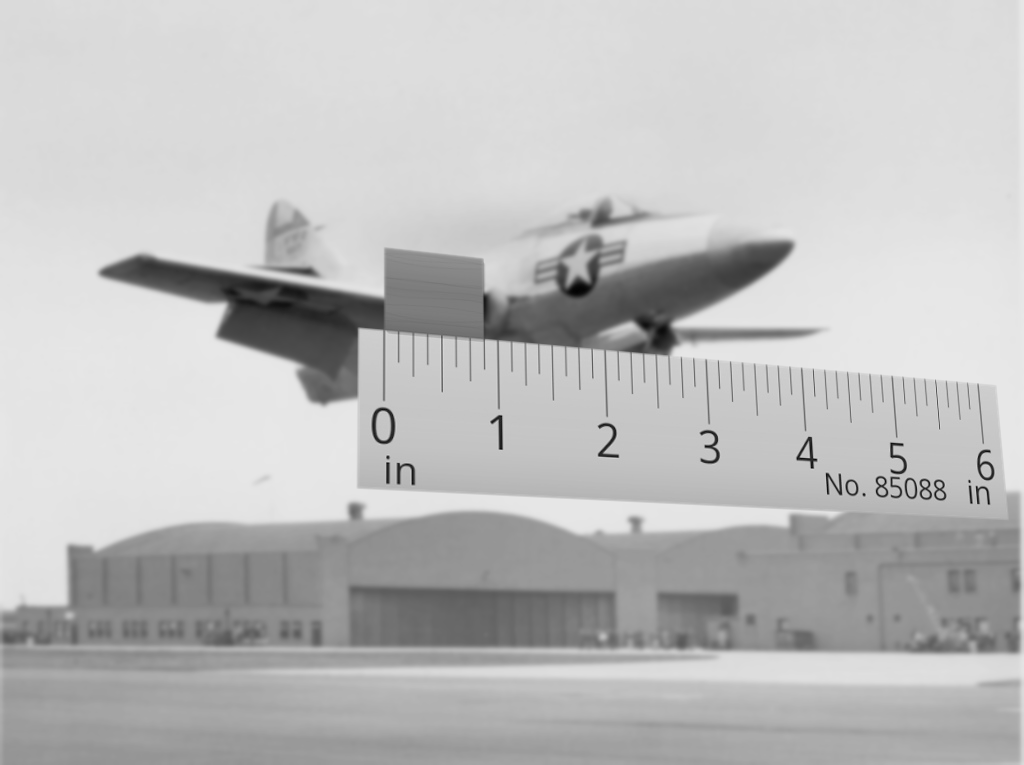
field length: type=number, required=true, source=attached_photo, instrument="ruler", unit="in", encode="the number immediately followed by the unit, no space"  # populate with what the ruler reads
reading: 0.875in
